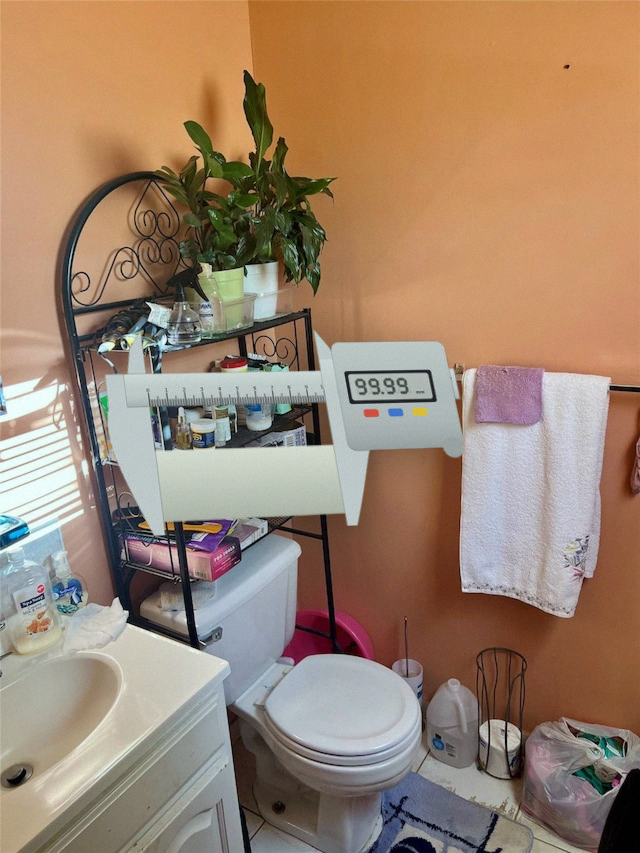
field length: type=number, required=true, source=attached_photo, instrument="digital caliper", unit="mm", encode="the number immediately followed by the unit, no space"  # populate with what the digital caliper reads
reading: 99.99mm
